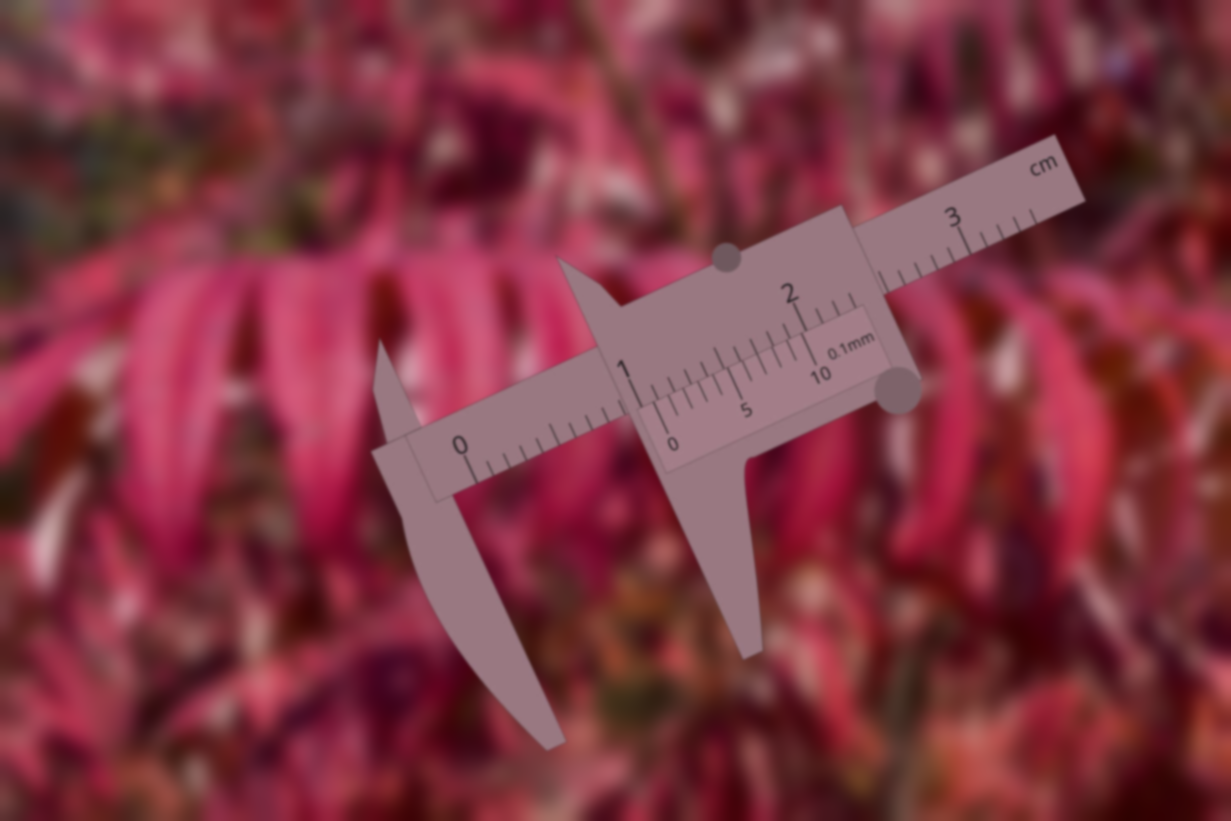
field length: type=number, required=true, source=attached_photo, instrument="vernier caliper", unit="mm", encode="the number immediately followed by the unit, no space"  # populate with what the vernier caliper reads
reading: 10.7mm
